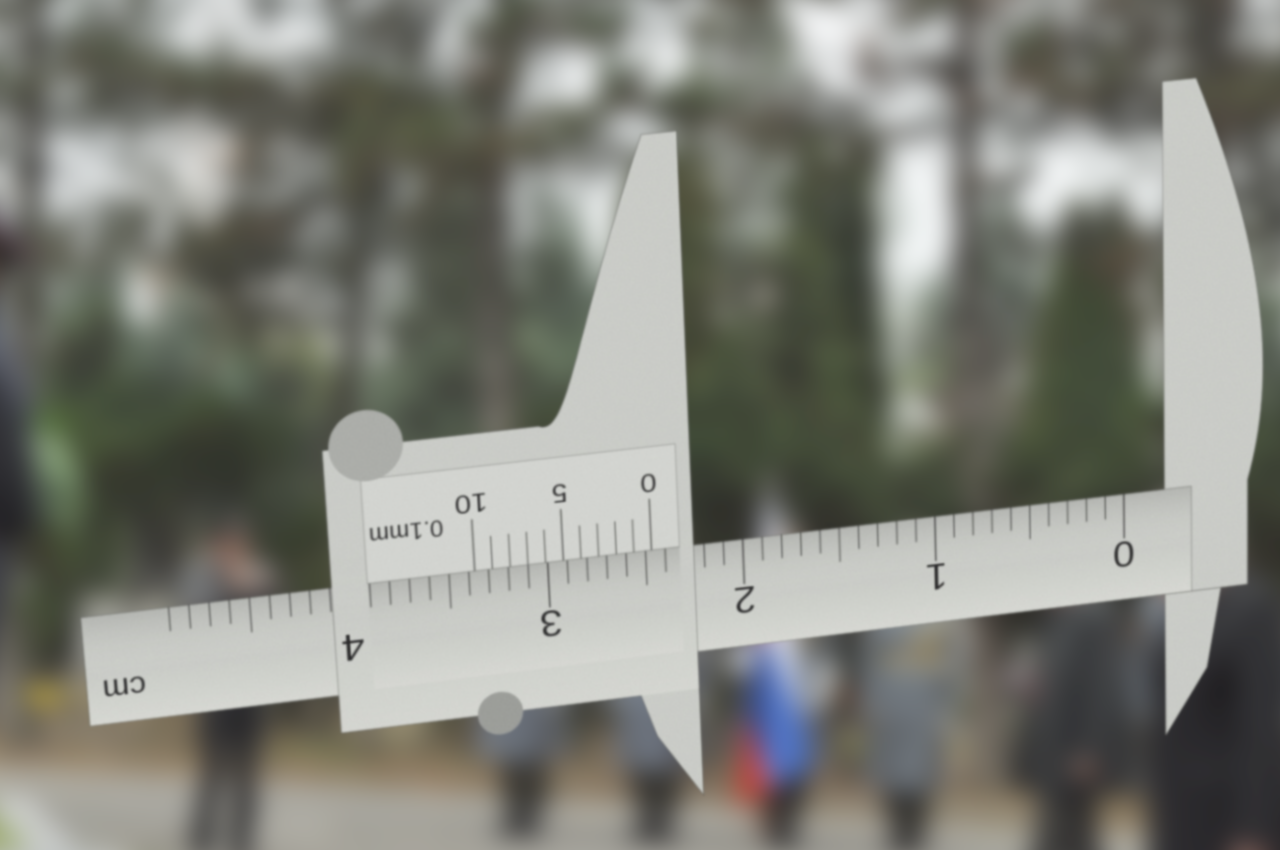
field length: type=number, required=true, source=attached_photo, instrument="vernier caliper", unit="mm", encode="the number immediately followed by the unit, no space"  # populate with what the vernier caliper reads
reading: 24.7mm
